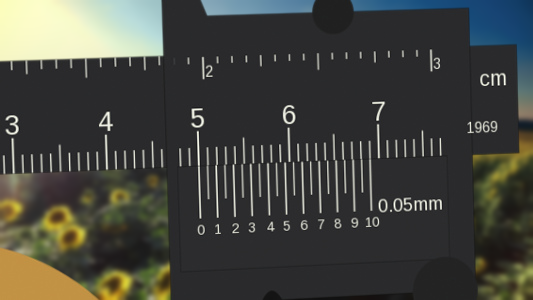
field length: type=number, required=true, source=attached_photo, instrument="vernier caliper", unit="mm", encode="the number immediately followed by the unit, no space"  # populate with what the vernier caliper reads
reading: 50.0mm
